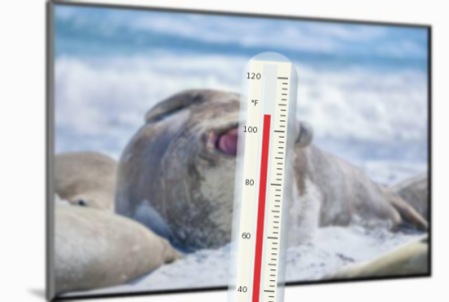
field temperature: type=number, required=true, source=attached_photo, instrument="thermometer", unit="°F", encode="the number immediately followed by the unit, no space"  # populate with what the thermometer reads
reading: 106°F
